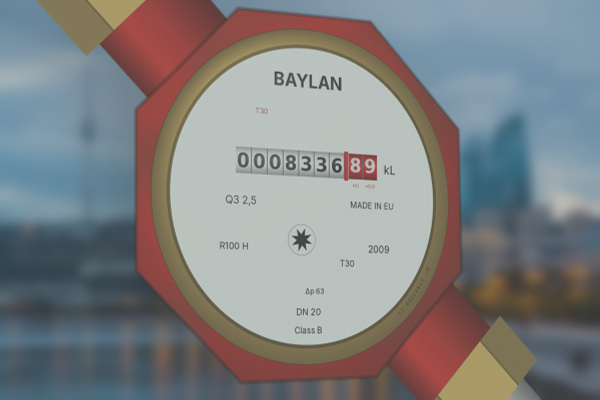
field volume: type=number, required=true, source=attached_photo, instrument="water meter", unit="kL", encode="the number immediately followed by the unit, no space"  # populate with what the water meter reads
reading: 8336.89kL
